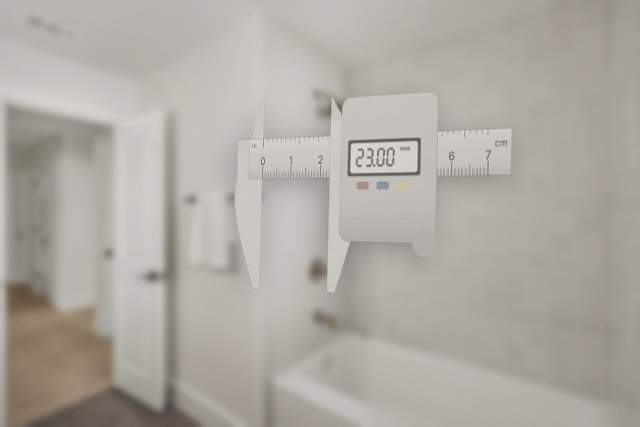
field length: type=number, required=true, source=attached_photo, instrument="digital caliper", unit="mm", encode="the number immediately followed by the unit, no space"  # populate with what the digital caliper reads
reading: 23.00mm
